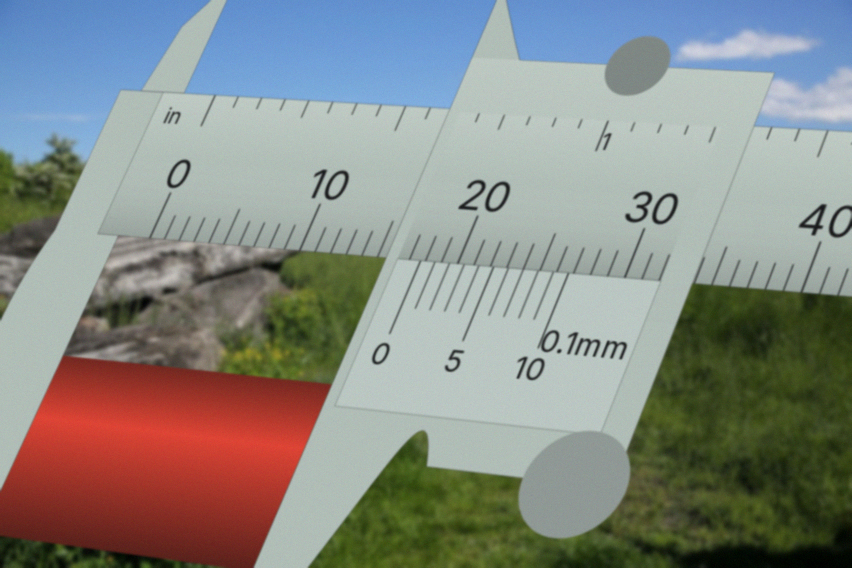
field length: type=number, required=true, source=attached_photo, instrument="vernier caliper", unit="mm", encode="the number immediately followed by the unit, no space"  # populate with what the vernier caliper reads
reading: 17.7mm
